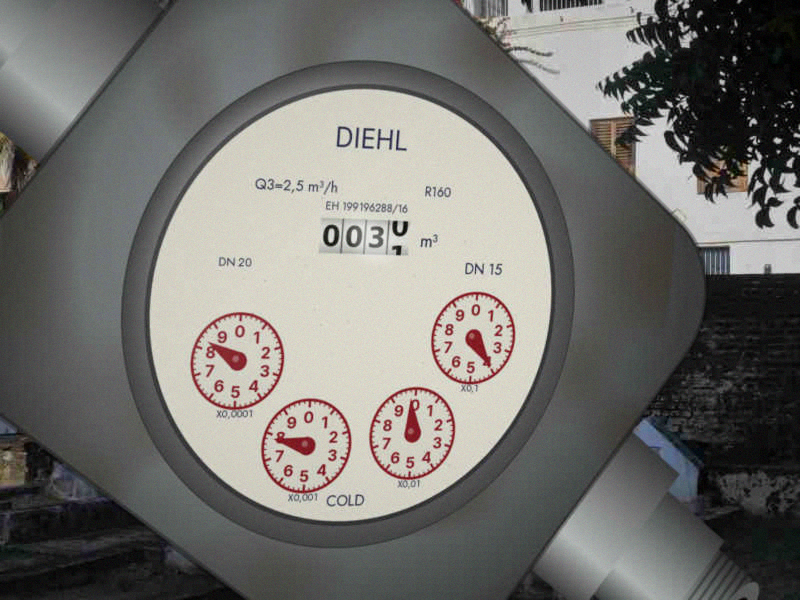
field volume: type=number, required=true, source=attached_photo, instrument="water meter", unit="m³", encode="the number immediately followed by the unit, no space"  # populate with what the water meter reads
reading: 30.3978m³
